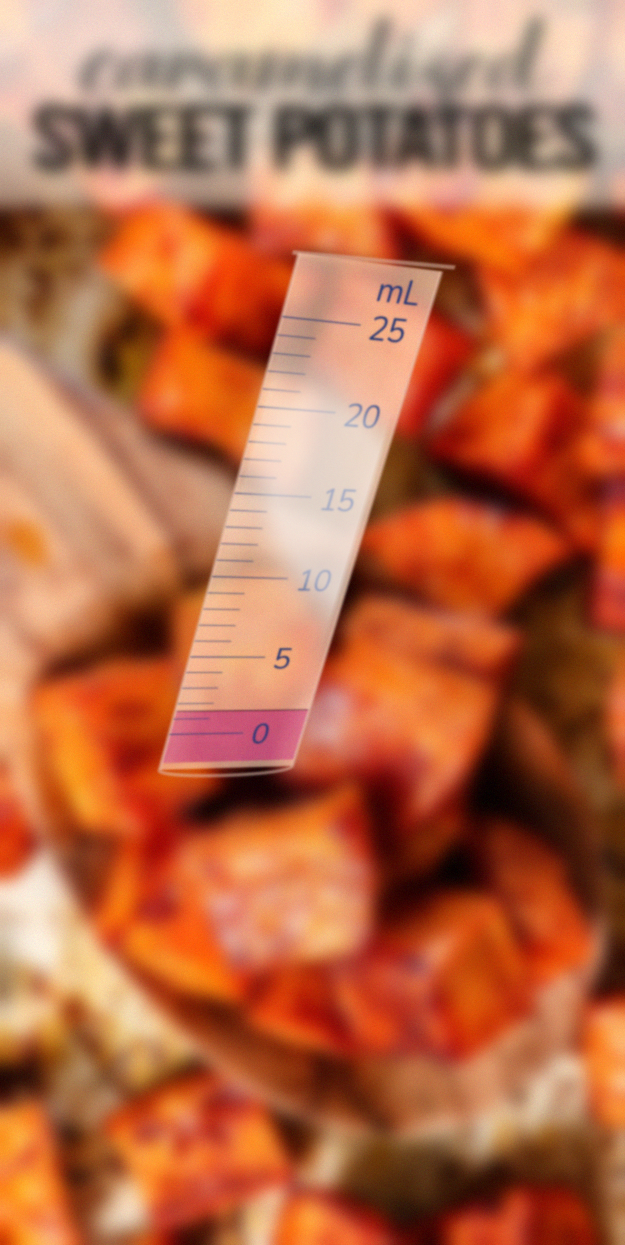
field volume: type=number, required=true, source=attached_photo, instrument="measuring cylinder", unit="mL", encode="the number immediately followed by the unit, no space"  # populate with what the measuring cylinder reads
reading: 1.5mL
